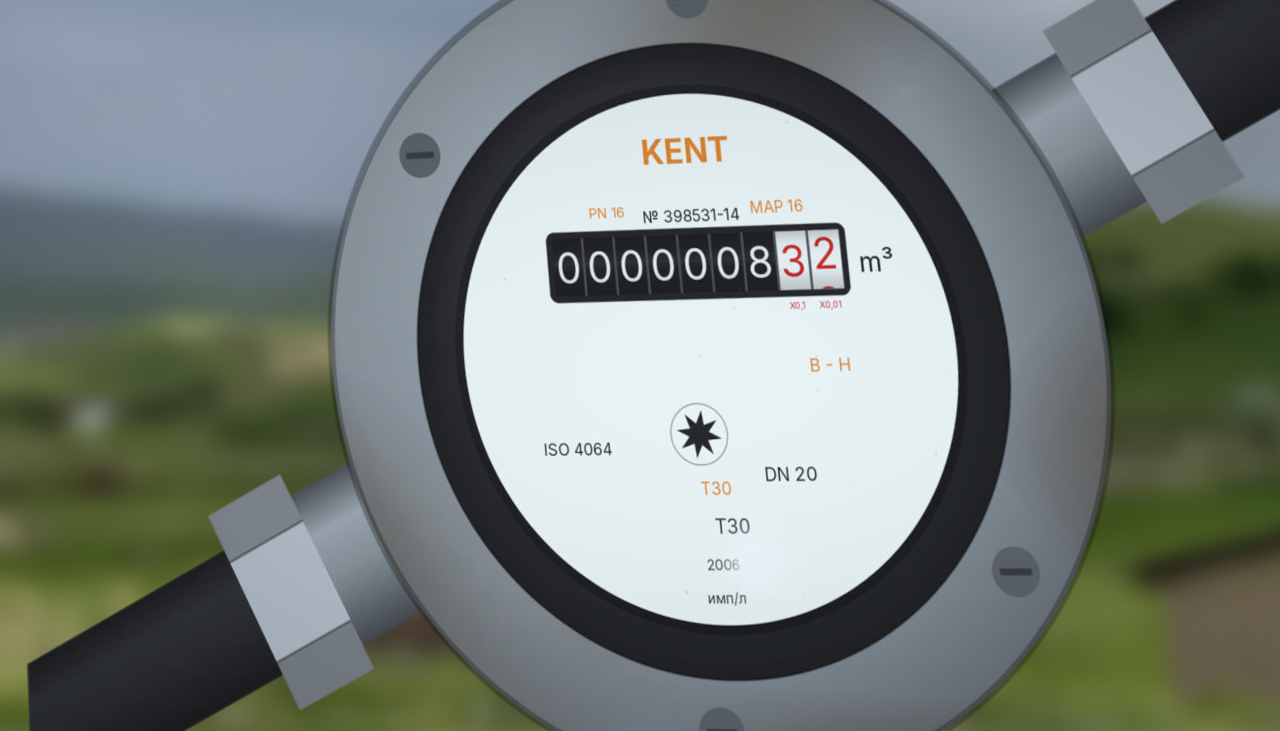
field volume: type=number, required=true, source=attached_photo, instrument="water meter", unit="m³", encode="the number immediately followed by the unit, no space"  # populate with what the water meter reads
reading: 8.32m³
